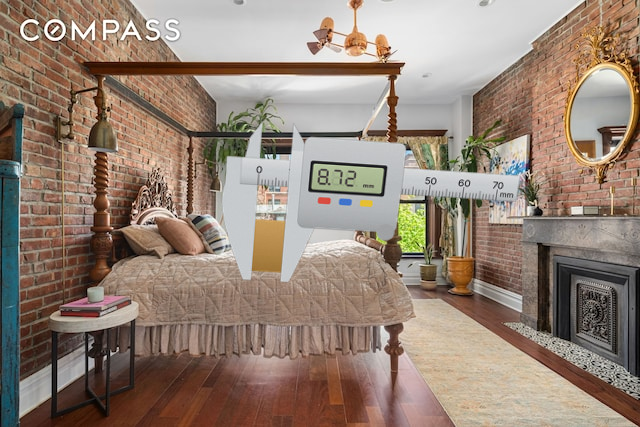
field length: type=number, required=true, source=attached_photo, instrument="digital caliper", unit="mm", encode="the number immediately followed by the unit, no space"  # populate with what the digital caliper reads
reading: 8.72mm
